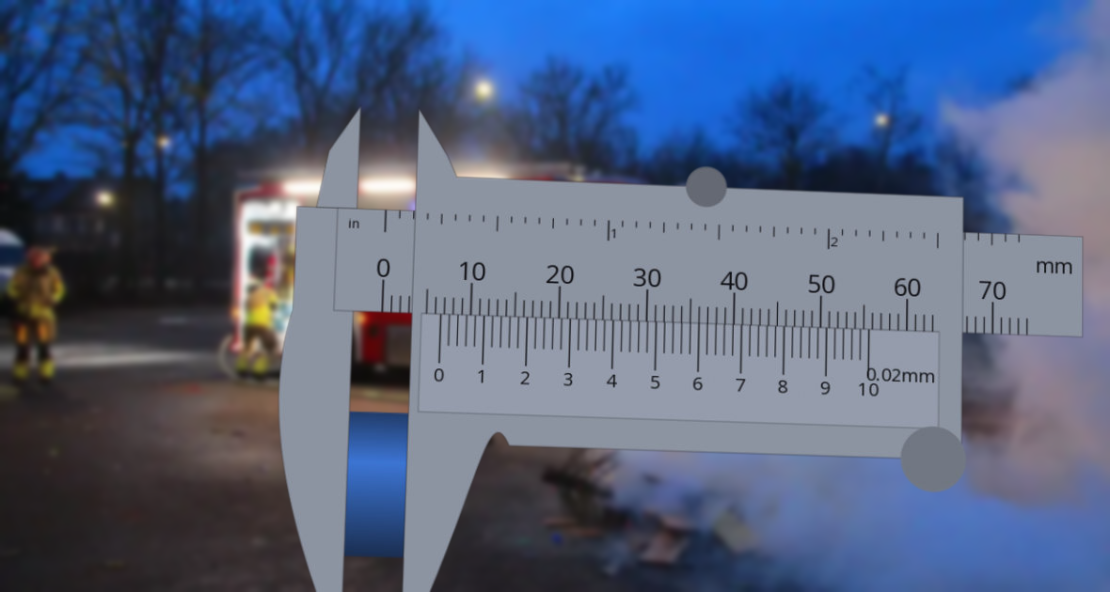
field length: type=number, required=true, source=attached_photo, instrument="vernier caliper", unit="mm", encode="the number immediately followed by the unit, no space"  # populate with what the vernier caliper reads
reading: 6.6mm
